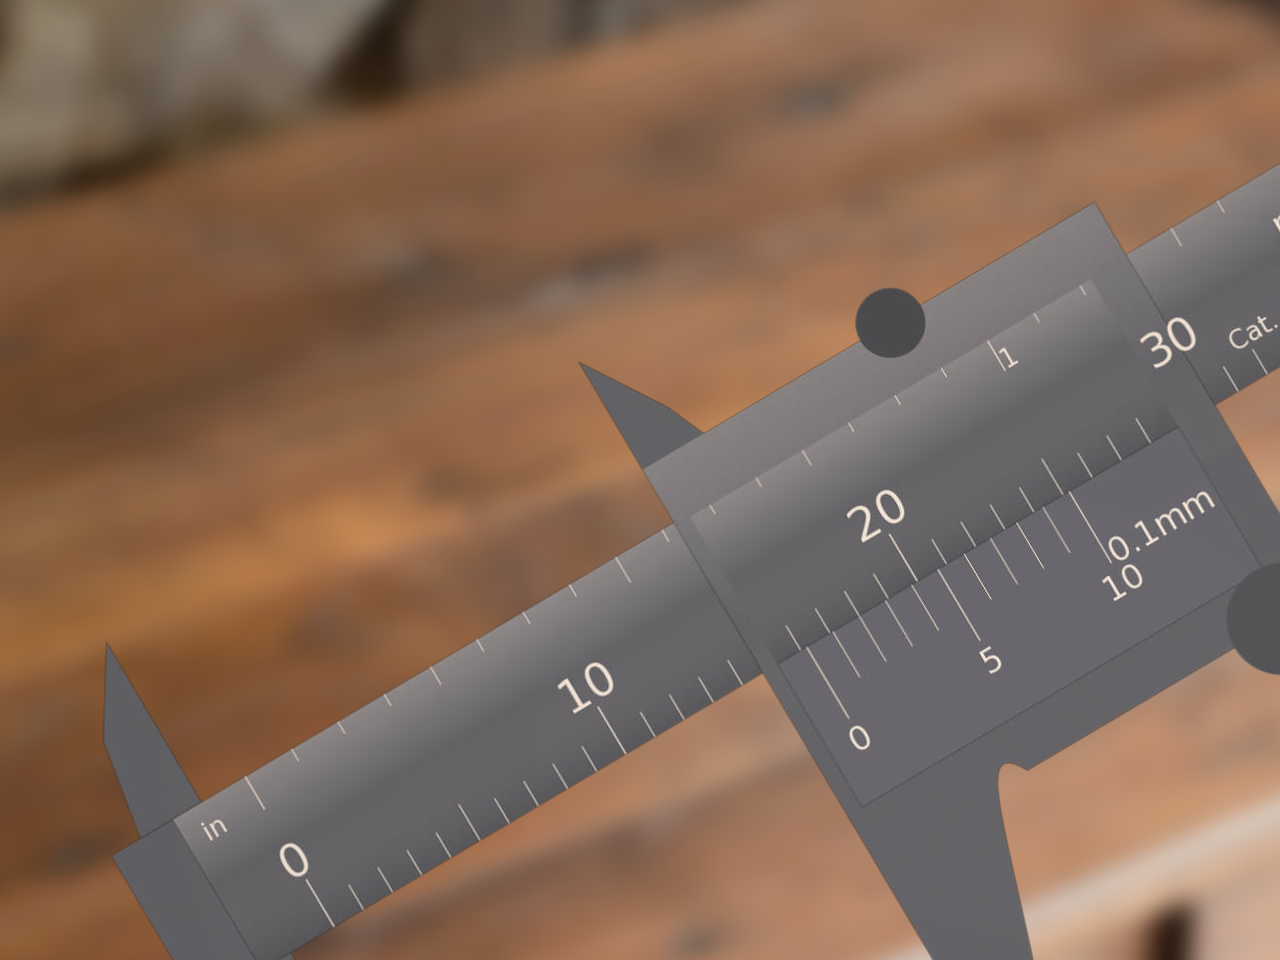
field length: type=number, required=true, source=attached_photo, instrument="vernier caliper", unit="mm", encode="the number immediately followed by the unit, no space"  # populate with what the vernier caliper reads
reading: 16.2mm
